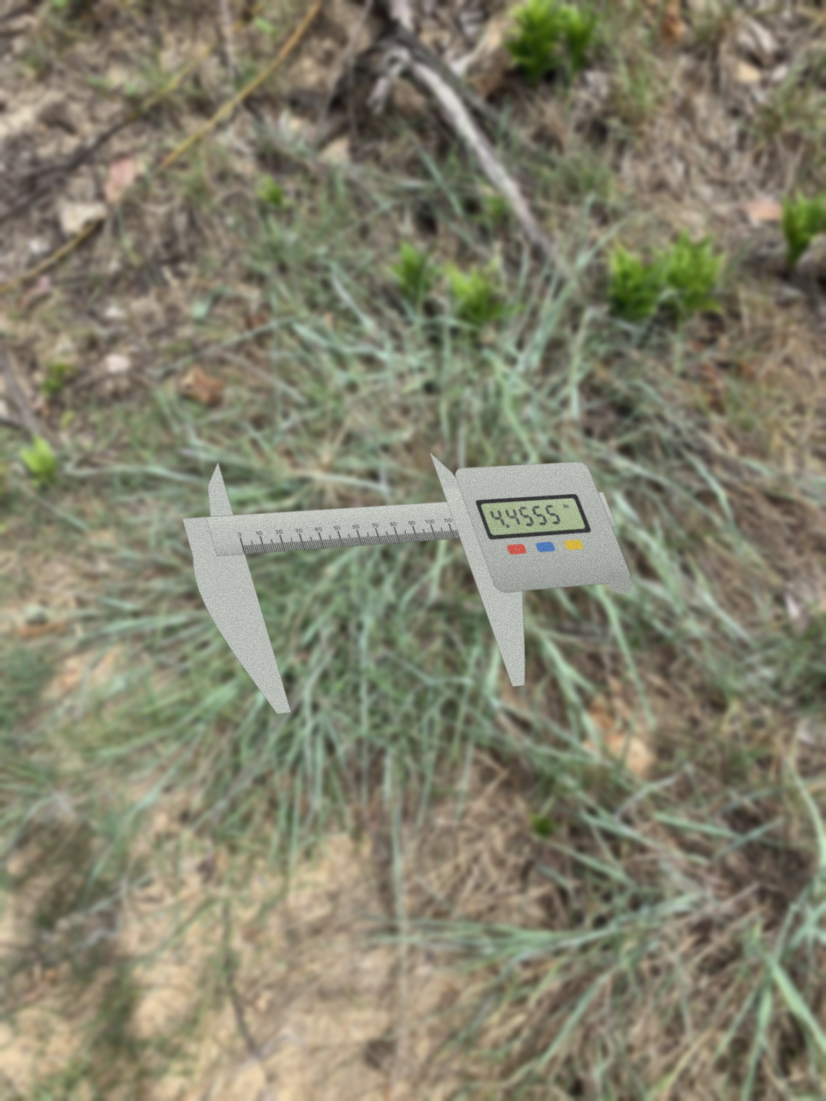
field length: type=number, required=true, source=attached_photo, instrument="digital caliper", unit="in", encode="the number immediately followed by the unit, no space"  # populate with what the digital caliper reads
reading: 4.4555in
